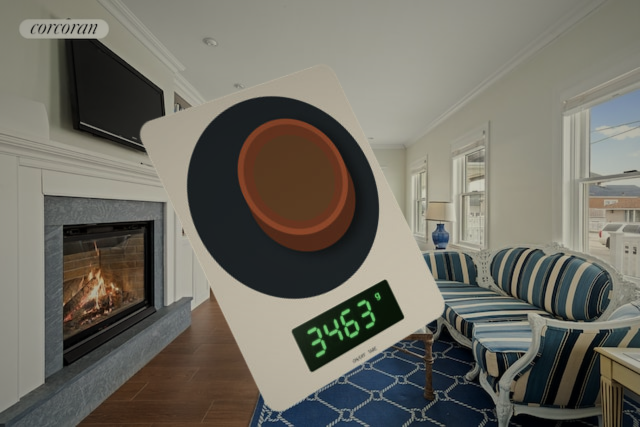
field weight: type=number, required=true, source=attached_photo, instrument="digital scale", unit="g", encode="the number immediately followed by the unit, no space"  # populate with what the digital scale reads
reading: 3463g
